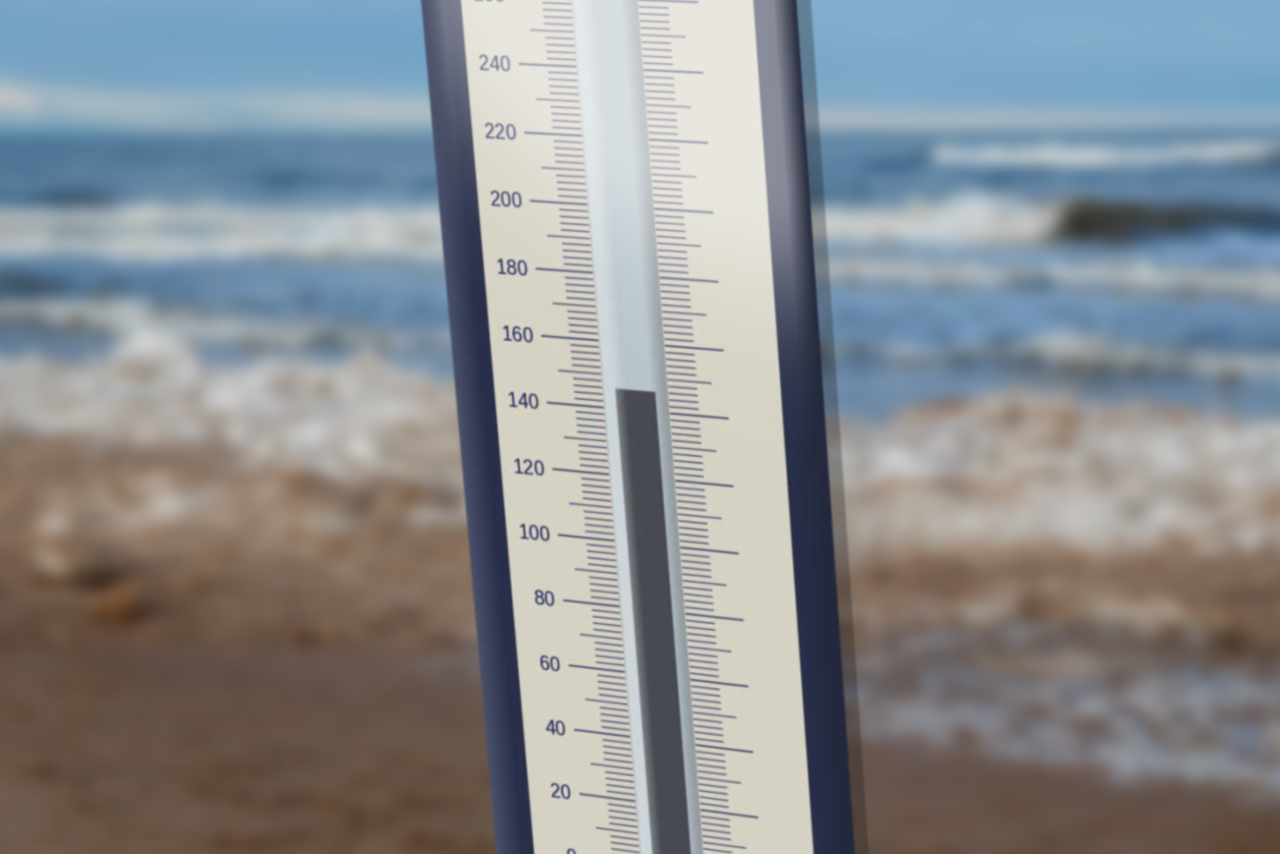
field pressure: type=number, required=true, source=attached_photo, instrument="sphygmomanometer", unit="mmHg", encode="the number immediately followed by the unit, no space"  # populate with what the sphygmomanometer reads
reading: 146mmHg
